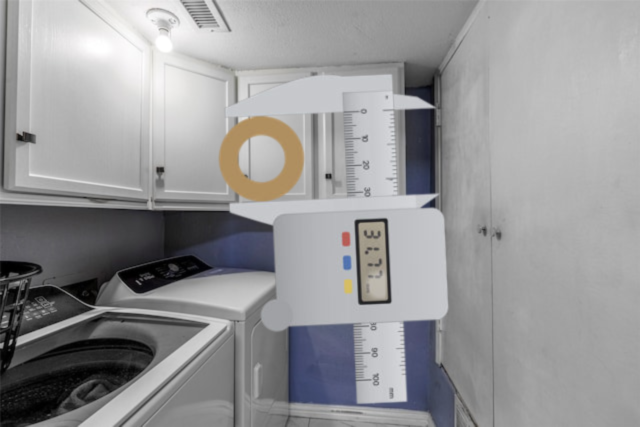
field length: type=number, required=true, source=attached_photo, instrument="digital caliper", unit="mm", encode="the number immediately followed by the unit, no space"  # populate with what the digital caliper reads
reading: 31.77mm
